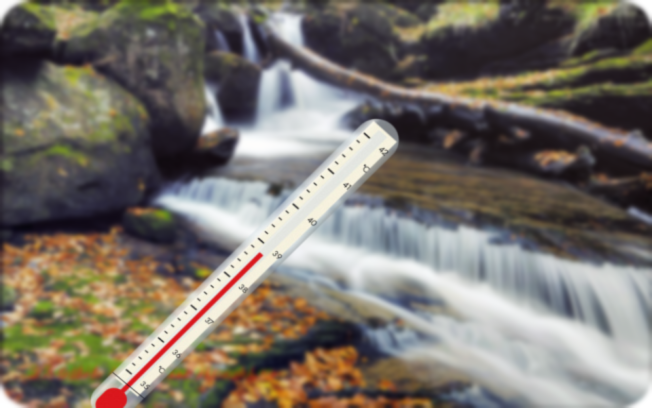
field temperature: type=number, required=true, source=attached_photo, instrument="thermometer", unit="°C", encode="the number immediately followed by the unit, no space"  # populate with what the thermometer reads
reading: 38.8°C
